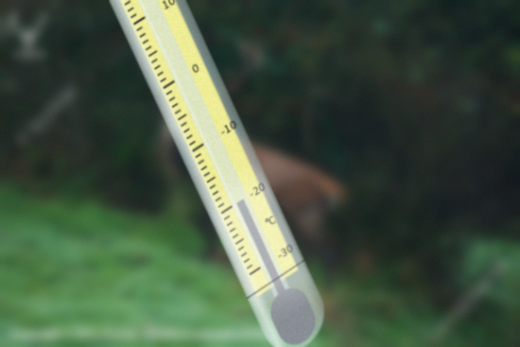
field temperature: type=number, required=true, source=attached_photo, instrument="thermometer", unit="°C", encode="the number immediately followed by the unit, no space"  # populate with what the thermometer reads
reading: -20°C
